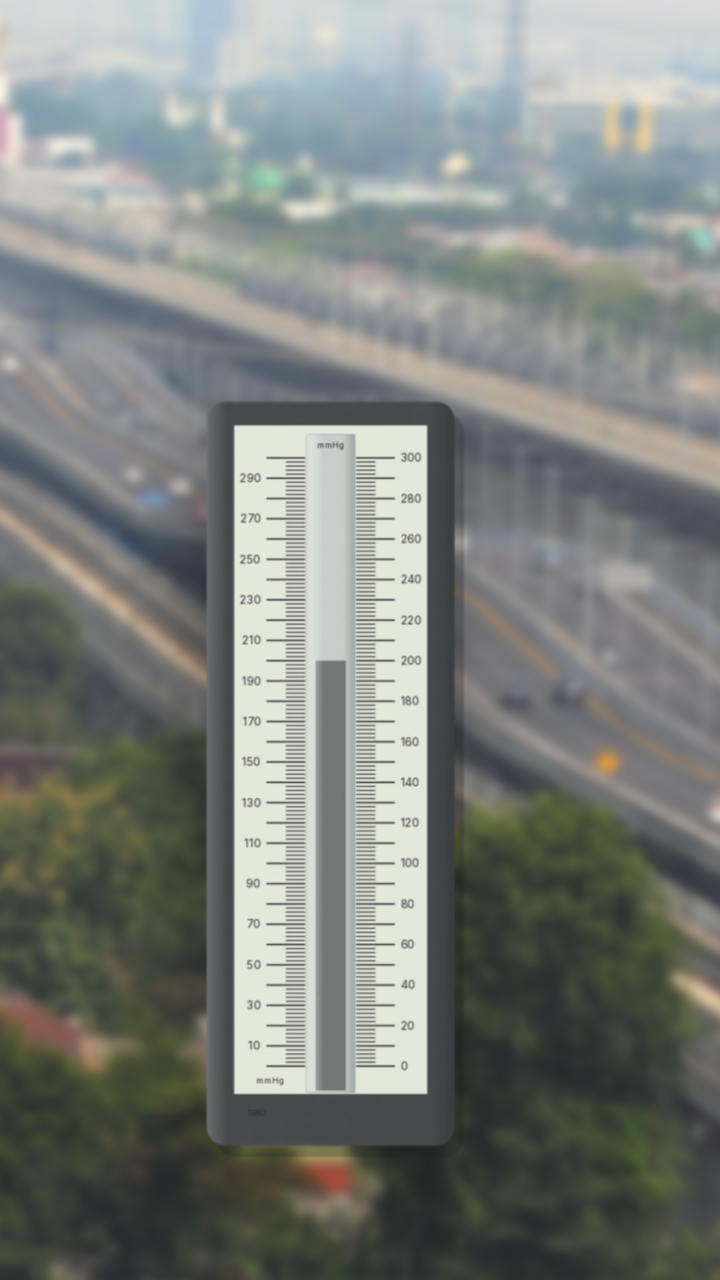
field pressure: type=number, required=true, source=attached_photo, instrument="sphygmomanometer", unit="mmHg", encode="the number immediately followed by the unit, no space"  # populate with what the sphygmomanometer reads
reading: 200mmHg
